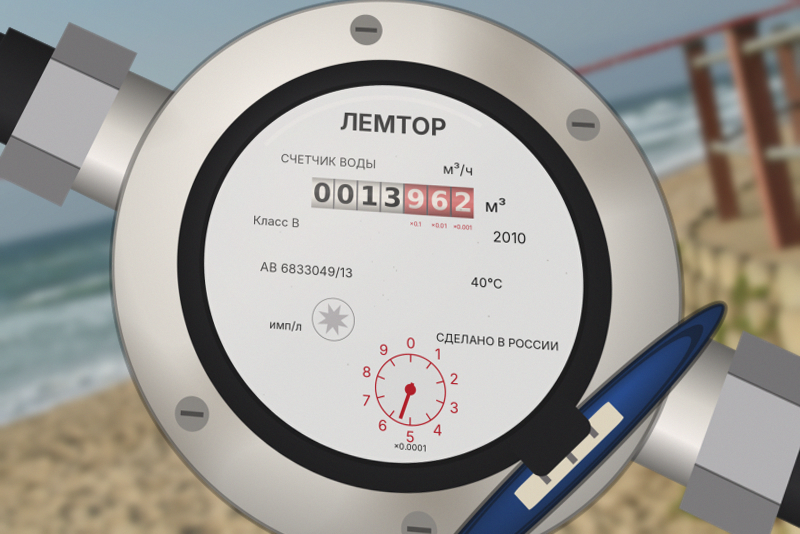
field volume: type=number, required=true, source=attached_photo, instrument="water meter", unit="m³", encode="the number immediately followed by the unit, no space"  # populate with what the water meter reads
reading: 13.9625m³
